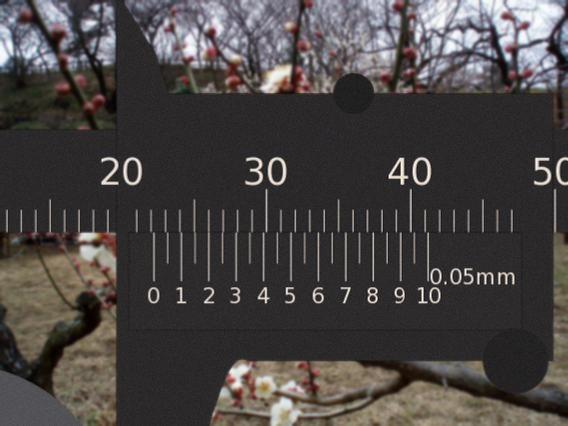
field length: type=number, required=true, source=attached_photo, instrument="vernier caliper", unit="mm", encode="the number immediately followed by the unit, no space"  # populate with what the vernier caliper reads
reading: 22.2mm
